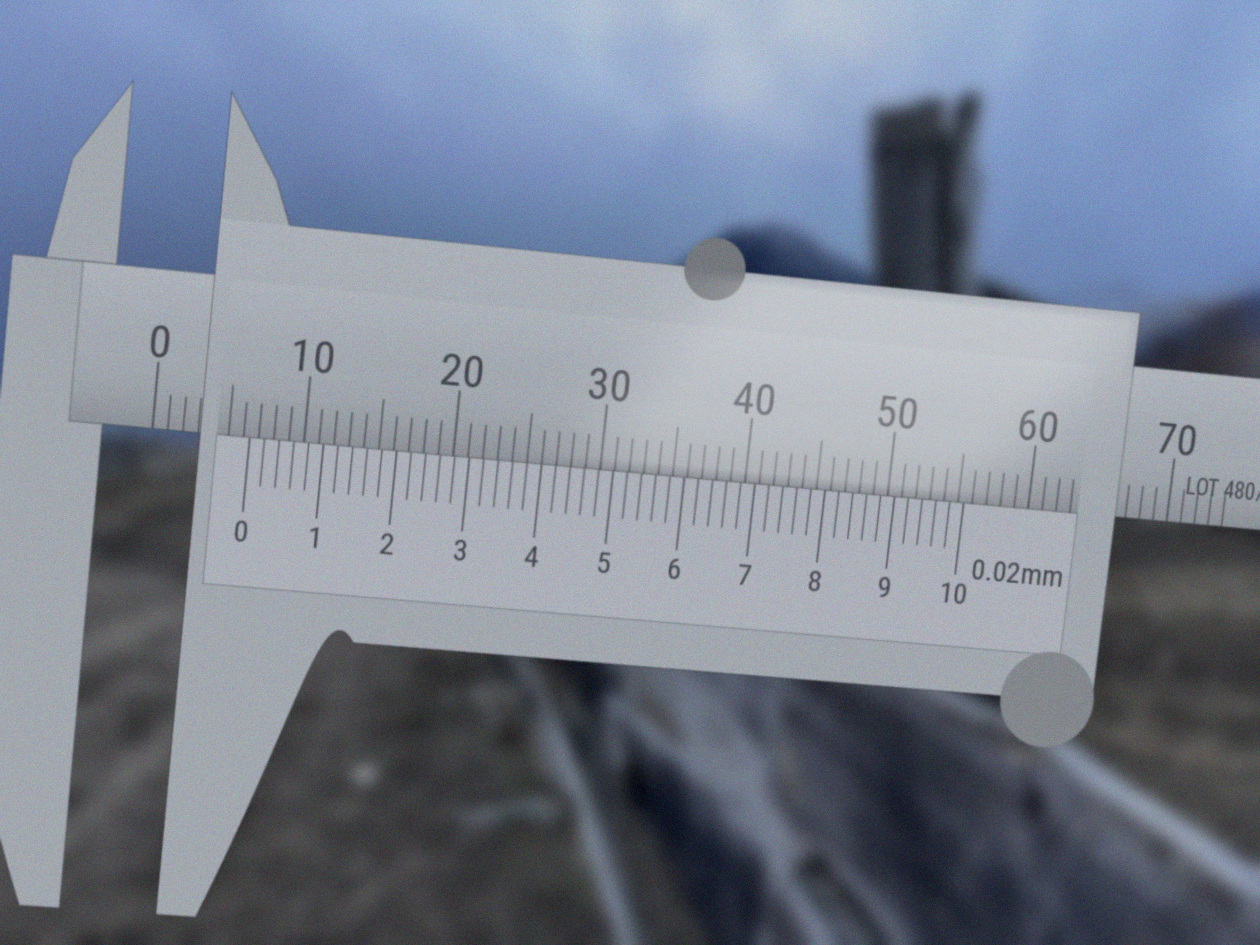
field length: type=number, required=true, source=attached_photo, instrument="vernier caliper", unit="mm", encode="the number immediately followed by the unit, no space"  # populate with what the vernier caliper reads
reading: 6.4mm
